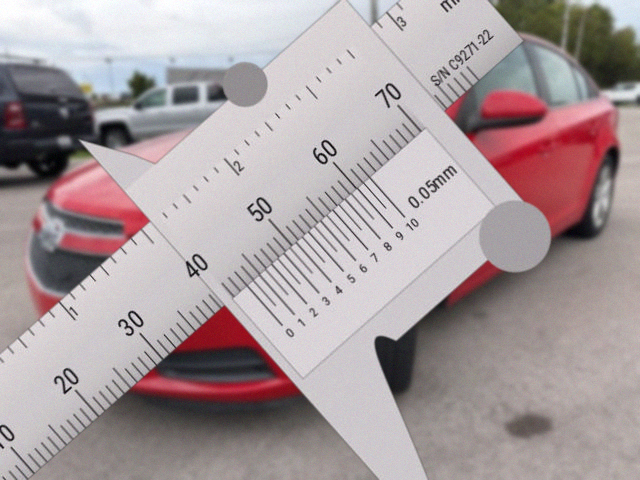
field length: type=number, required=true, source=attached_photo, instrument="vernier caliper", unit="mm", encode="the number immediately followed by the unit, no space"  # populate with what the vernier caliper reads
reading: 43.0mm
